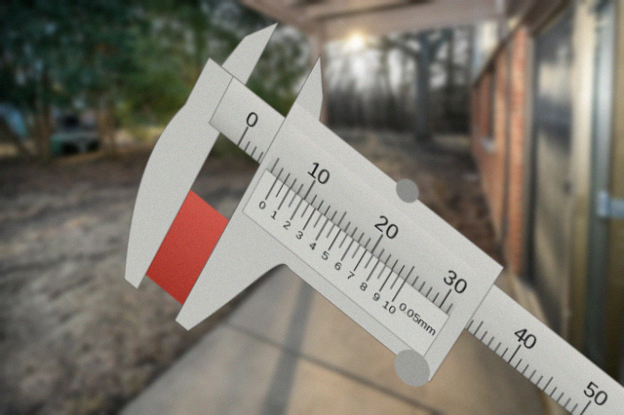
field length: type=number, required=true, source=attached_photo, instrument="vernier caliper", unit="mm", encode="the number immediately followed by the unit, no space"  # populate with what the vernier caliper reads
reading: 6.0mm
